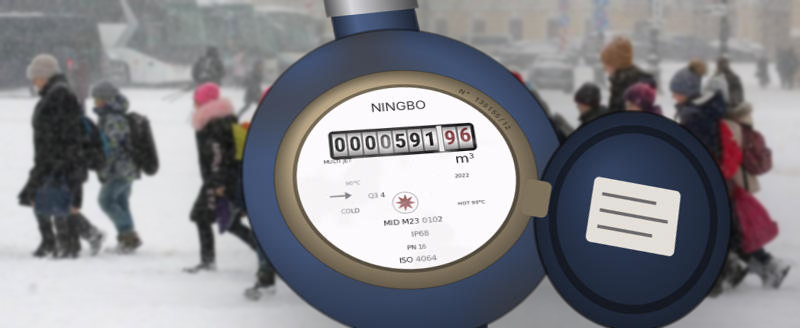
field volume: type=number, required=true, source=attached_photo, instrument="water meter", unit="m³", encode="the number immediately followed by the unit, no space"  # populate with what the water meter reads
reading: 591.96m³
